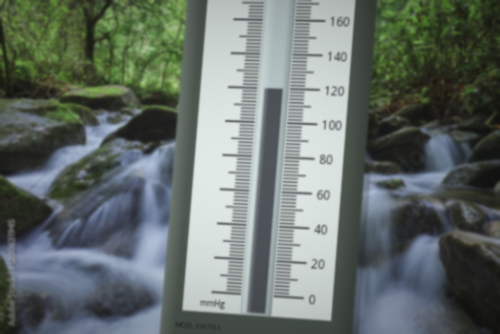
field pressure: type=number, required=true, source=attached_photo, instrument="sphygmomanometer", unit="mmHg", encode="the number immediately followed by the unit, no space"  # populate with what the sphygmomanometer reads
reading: 120mmHg
